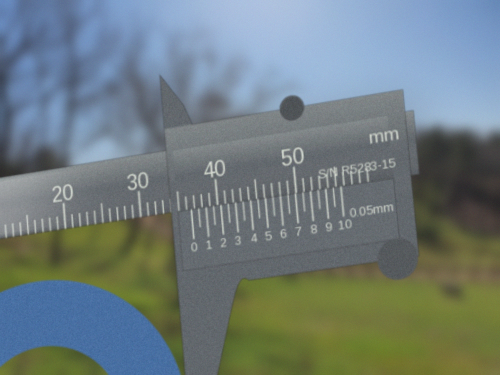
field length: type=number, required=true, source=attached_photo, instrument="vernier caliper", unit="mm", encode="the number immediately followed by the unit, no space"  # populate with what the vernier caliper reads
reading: 36.6mm
